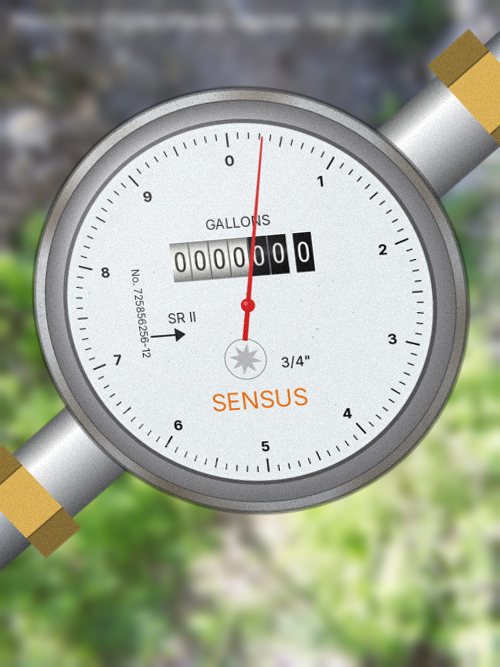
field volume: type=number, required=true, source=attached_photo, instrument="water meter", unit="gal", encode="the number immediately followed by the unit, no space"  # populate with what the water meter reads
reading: 0.3gal
